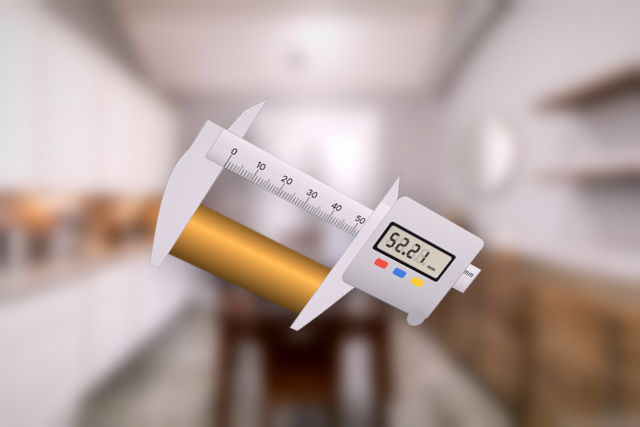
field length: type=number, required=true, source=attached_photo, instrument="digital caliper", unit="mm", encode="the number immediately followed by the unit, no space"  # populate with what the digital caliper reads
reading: 52.21mm
